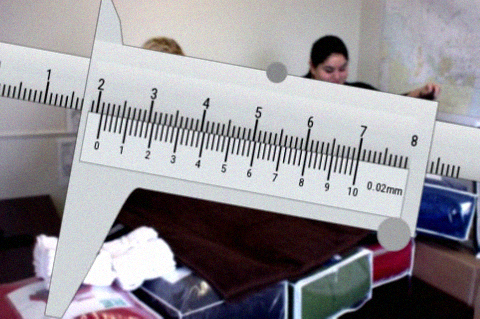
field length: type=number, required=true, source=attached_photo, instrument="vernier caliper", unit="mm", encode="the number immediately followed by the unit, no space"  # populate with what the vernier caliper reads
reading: 21.0mm
